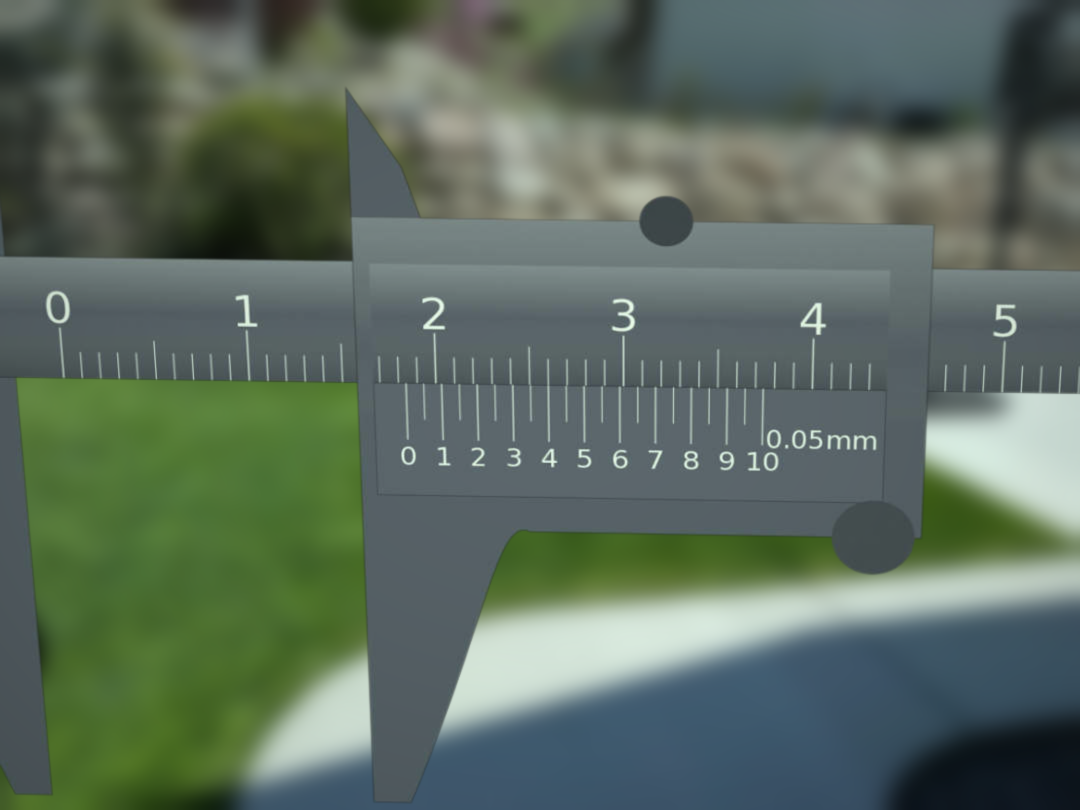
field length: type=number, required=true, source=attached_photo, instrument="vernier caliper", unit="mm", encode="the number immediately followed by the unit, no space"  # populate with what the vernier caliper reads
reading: 18.4mm
